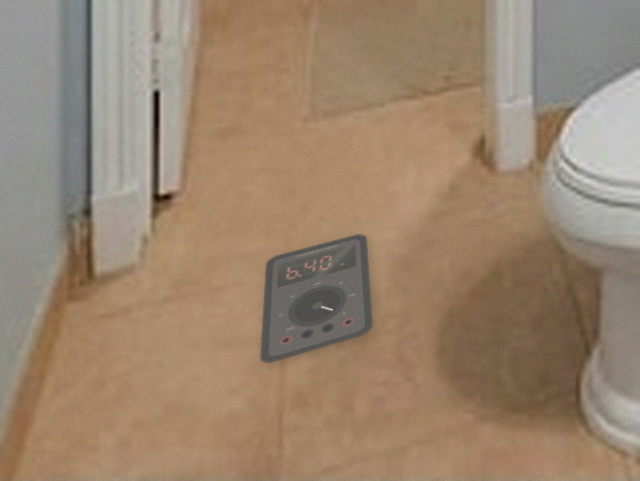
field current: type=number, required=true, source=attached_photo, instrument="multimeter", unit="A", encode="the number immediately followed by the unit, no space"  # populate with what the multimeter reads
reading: 6.40A
